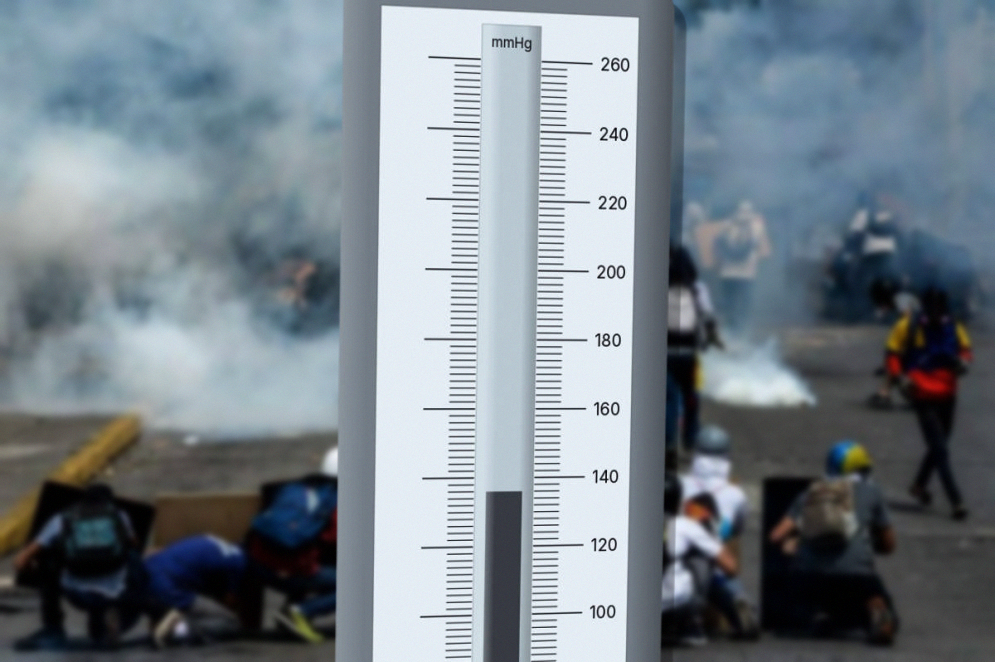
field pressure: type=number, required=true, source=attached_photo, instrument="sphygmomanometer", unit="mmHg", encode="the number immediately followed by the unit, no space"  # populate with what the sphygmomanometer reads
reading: 136mmHg
